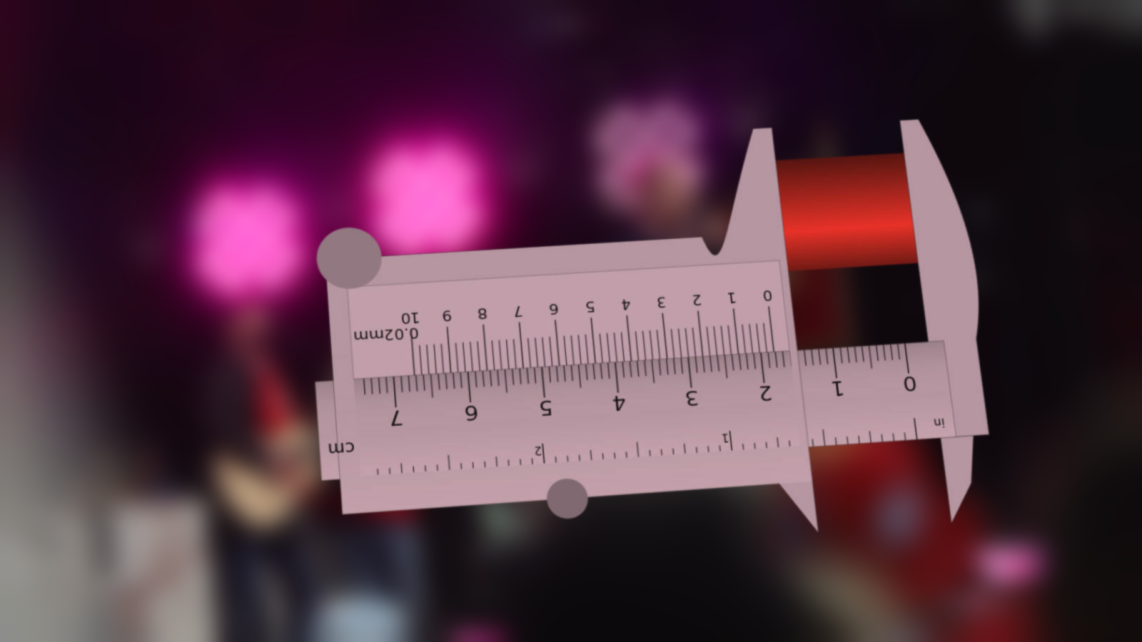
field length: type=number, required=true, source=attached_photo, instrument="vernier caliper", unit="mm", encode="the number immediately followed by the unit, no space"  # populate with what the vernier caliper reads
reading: 18.2mm
